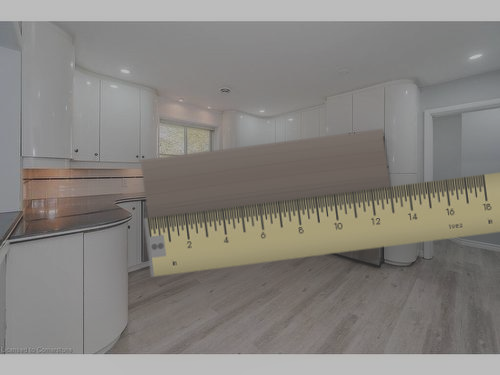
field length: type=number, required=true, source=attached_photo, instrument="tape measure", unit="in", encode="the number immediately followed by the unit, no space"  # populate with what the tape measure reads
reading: 13in
